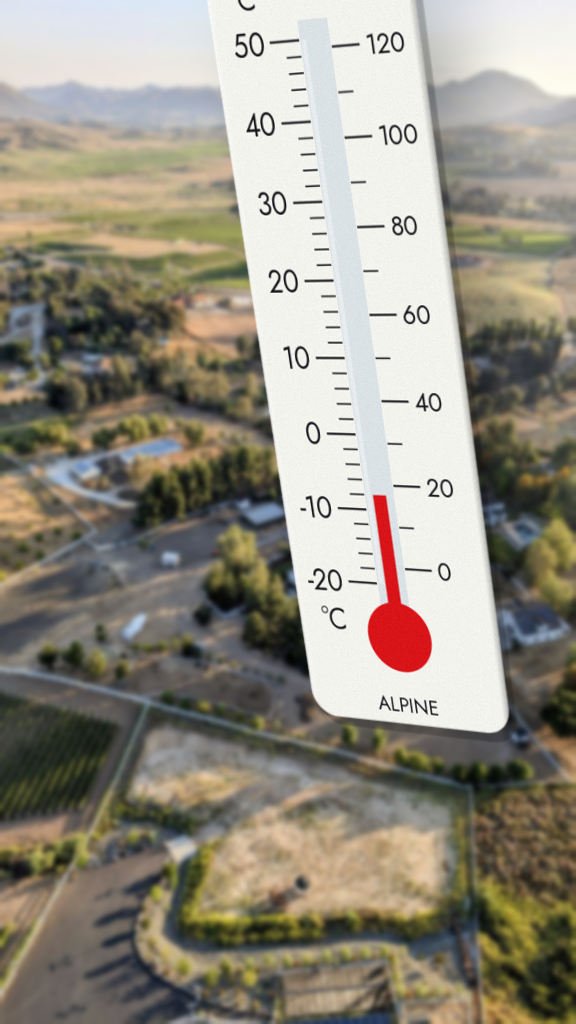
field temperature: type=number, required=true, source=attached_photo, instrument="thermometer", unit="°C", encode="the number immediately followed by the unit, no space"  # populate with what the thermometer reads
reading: -8°C
